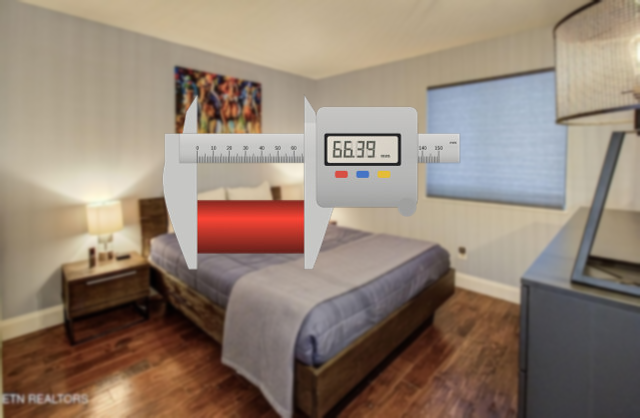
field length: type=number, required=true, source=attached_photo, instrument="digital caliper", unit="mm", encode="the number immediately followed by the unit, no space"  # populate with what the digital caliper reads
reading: 66.39mm
